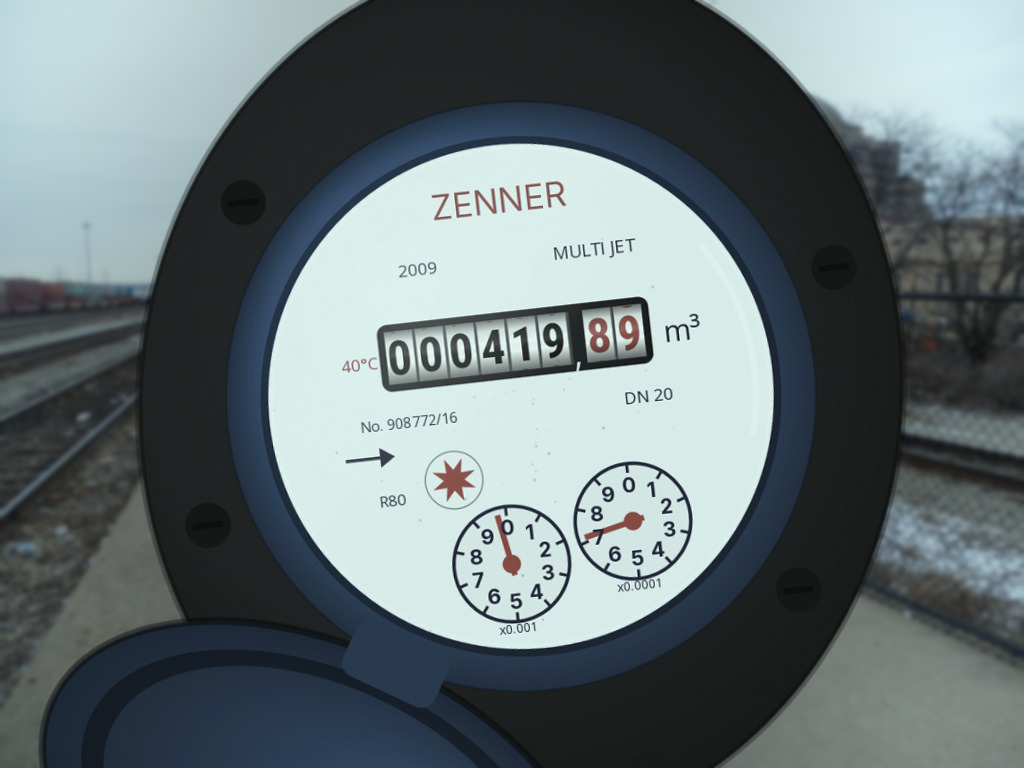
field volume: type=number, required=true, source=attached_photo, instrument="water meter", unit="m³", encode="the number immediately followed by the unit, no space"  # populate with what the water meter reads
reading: 419.8897m³
